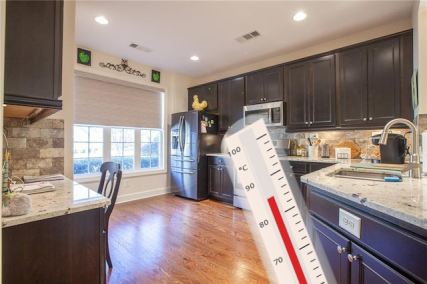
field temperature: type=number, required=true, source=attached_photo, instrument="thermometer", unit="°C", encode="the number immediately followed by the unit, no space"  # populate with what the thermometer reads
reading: 85°C
